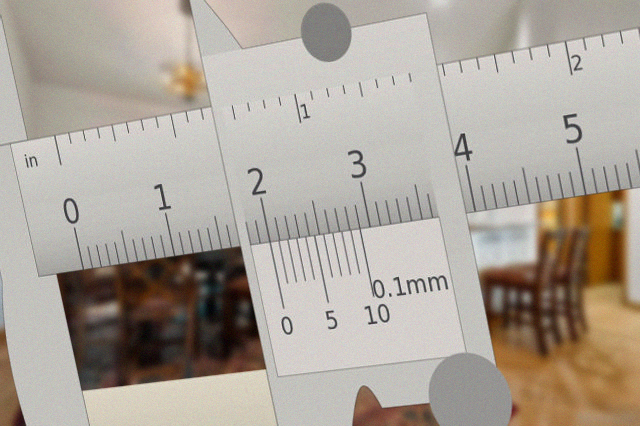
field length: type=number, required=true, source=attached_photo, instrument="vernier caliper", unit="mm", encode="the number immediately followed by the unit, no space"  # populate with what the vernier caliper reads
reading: 20.0mm
